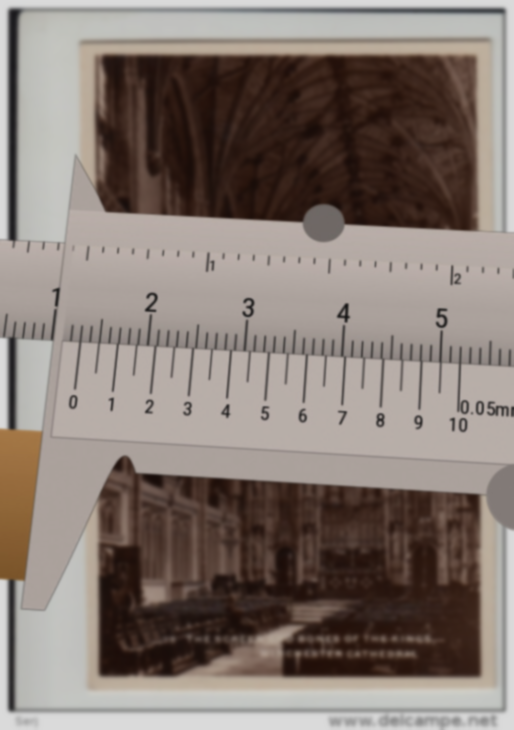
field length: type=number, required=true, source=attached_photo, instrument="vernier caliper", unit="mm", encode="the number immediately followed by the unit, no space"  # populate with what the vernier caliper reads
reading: 13.0mm
